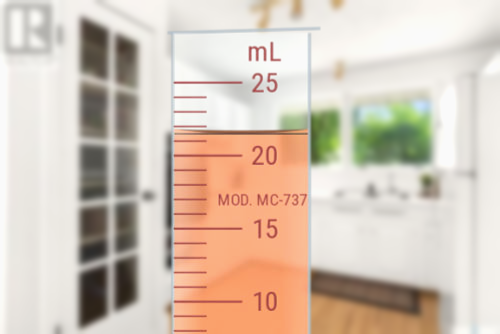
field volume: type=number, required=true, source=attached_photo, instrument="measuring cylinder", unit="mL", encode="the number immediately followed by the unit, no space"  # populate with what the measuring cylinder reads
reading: 21.5mL
